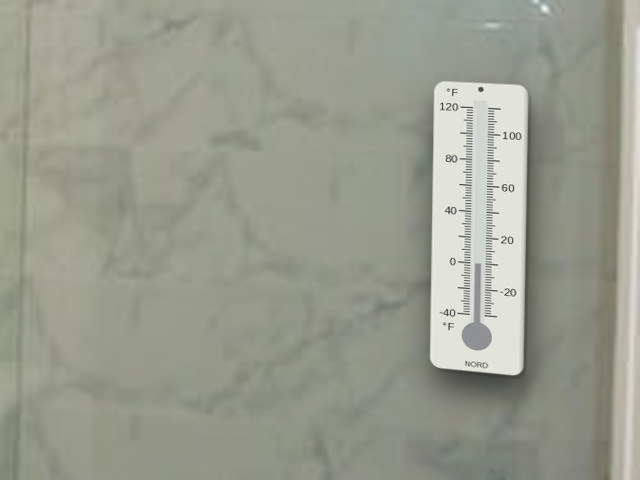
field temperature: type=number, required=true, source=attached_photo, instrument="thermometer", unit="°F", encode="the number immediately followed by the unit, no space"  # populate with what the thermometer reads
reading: 0°F
